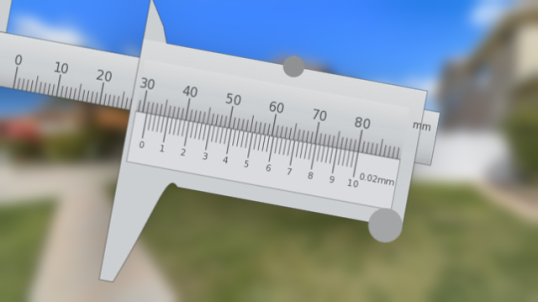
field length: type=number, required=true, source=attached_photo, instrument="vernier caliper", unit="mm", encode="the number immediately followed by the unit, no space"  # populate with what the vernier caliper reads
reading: 31.0mm
